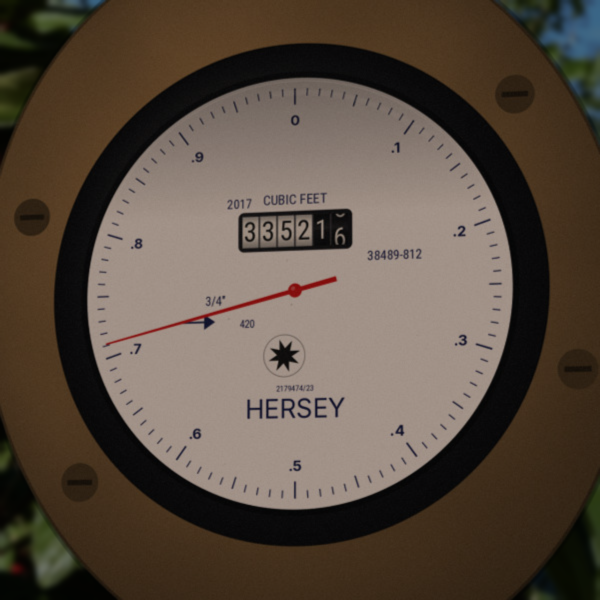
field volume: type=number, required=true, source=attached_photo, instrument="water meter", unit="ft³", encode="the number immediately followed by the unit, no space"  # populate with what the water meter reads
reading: 335215.71ft³
